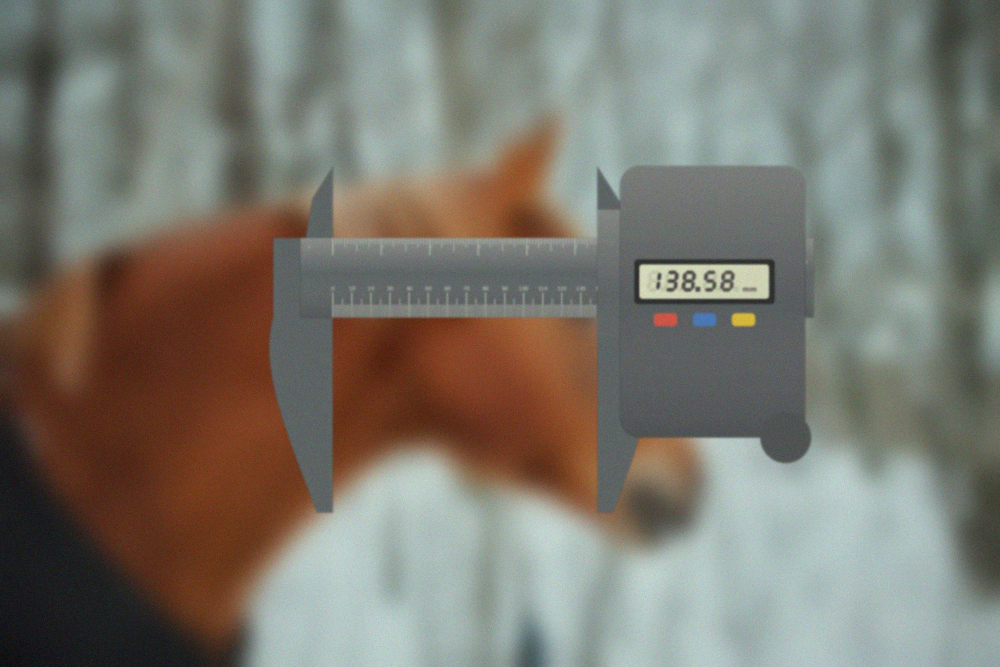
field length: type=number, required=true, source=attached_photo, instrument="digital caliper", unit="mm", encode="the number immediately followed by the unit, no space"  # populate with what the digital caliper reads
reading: 138.58mm
